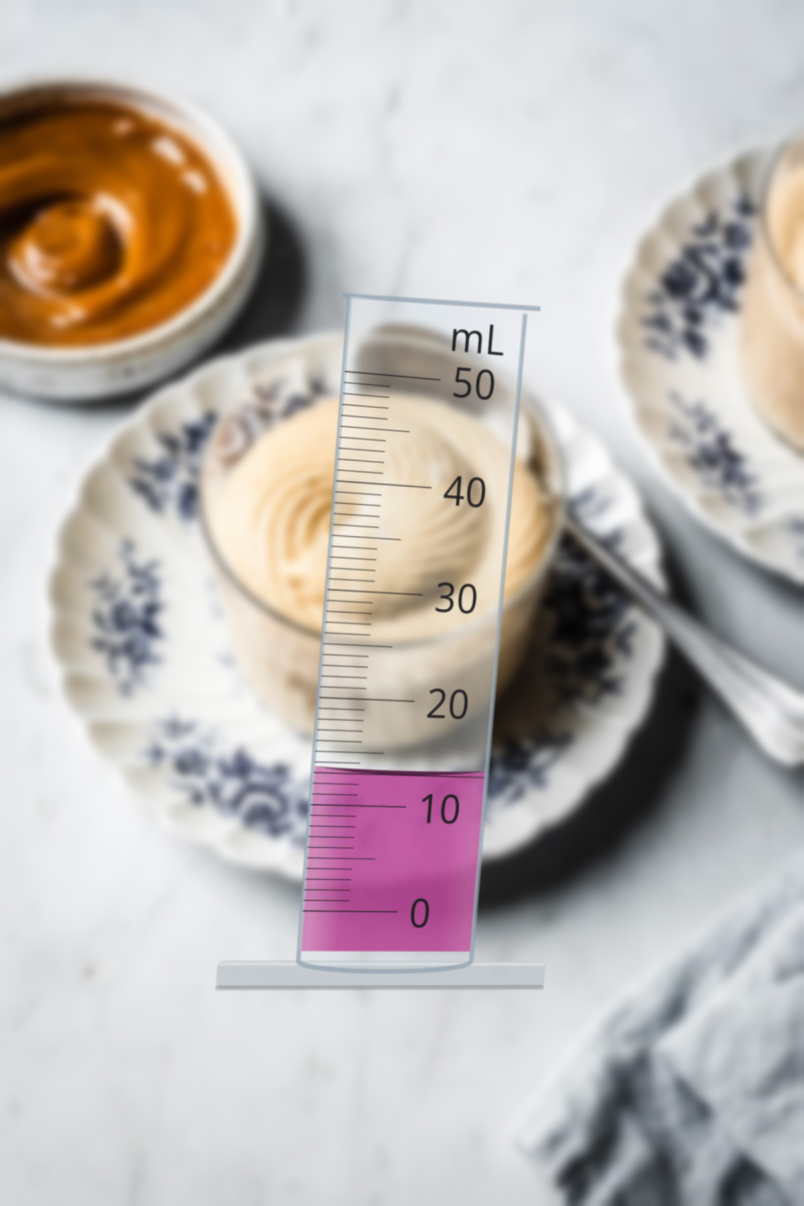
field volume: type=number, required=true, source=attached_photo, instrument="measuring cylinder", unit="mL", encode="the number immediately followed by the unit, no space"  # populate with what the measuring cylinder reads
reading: 13mL
